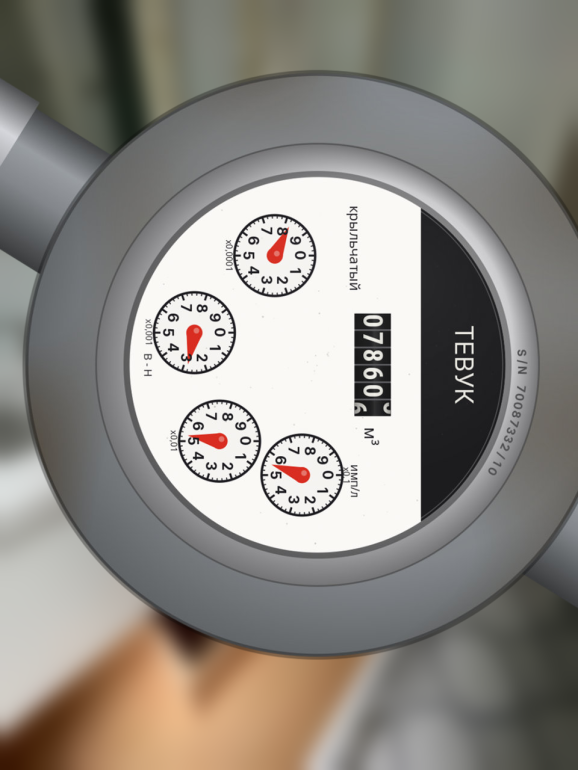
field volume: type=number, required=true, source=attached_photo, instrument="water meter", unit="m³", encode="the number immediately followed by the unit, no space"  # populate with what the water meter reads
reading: 78605.5528m³
